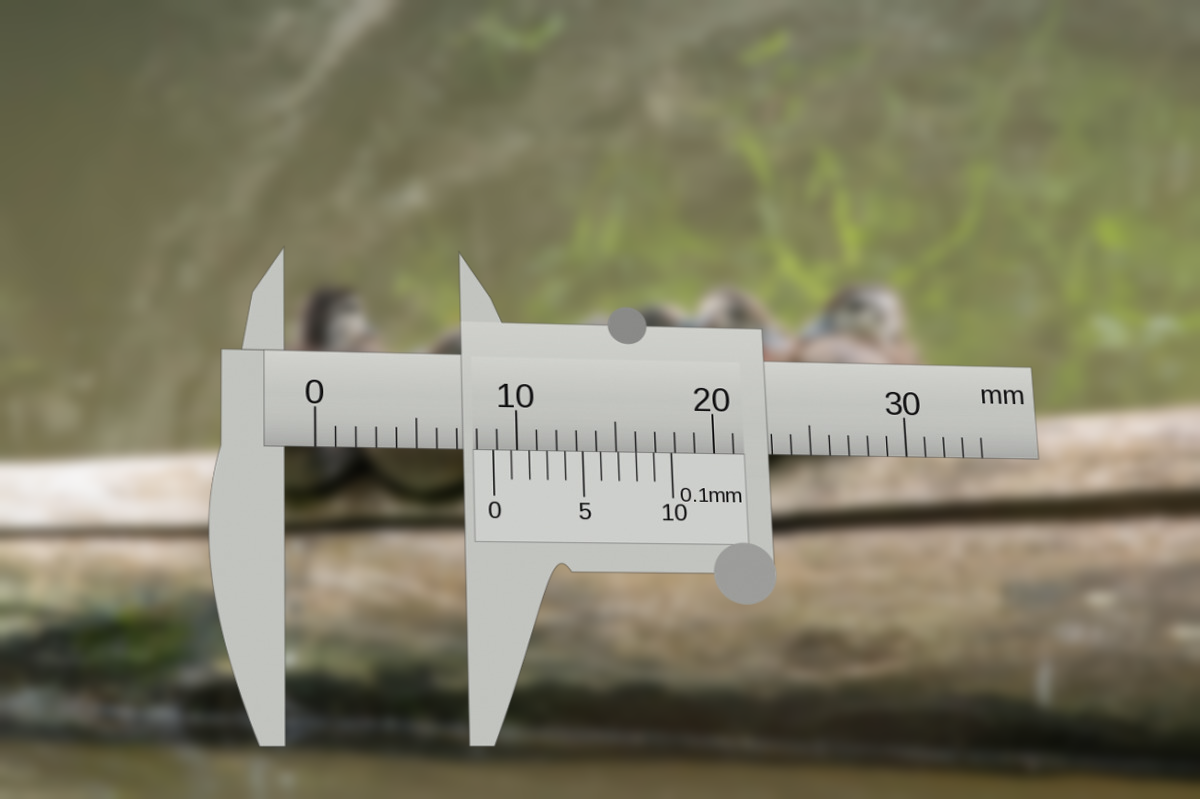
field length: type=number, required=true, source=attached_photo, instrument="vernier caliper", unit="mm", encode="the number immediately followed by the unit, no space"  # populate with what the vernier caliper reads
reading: 8.8mm
